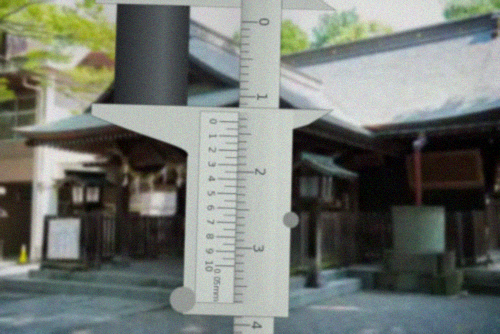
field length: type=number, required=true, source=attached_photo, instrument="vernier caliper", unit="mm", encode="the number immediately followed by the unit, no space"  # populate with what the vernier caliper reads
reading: 13.4mm
